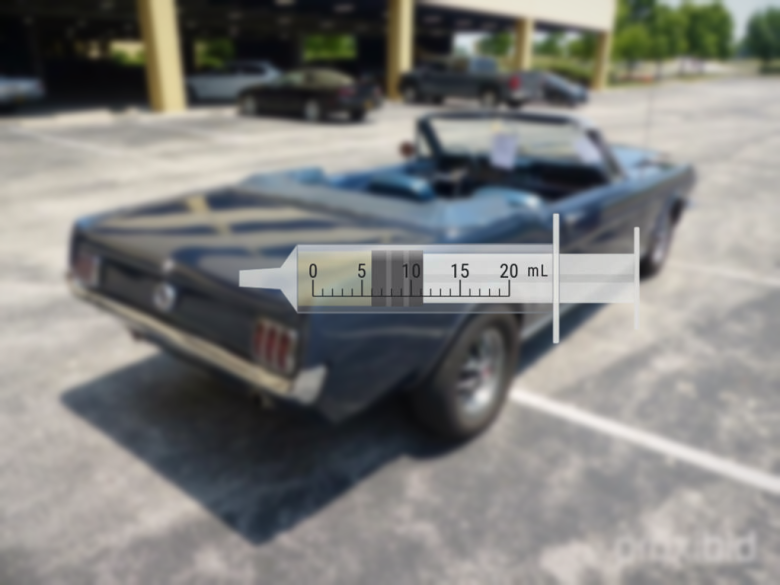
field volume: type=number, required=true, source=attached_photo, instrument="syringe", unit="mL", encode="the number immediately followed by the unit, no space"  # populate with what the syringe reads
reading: 6mL
